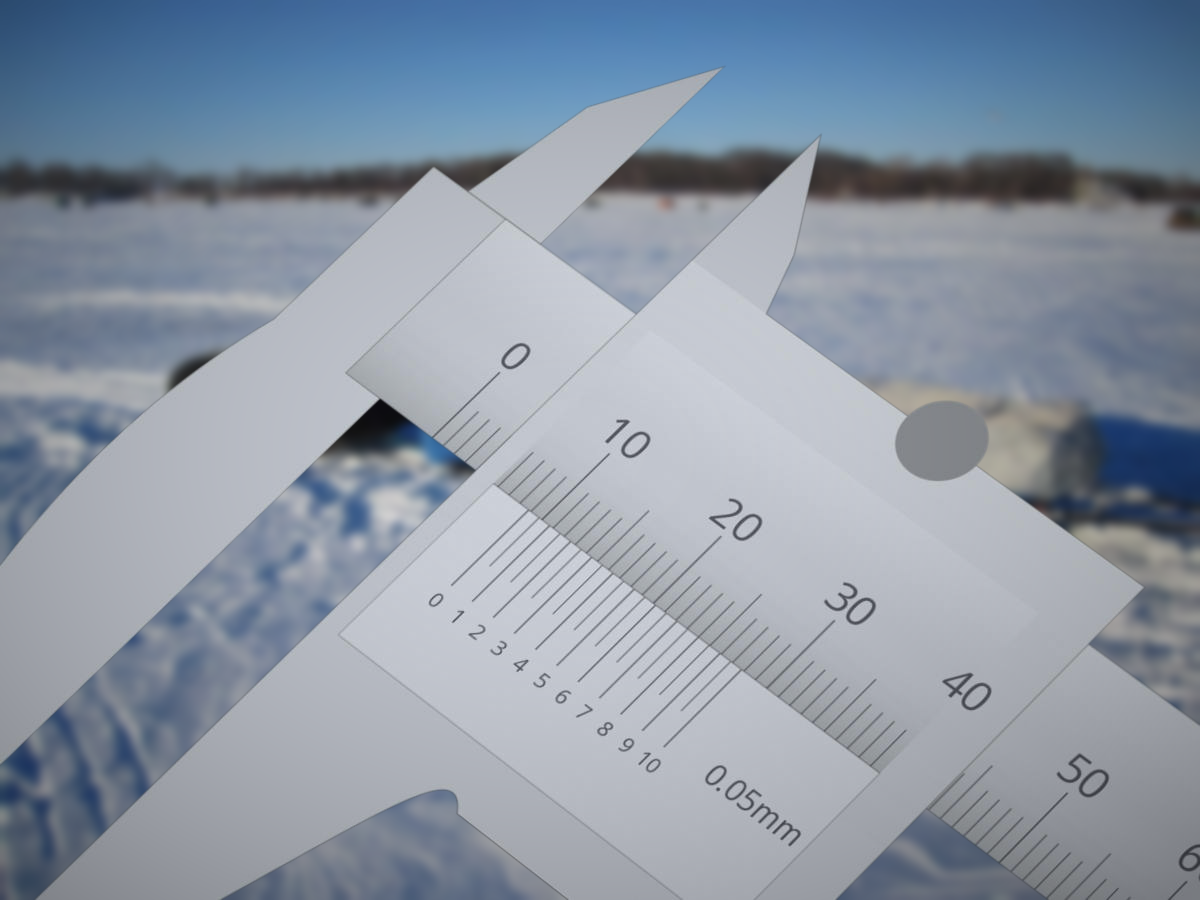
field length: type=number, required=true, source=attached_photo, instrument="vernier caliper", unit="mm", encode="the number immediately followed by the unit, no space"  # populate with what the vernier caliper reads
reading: 8.8mm
